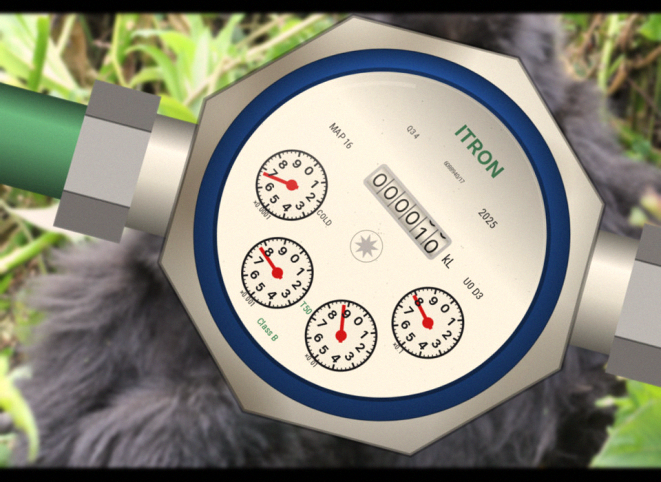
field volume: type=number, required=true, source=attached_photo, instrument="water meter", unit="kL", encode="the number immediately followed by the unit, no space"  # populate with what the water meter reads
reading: 9.7876kL
